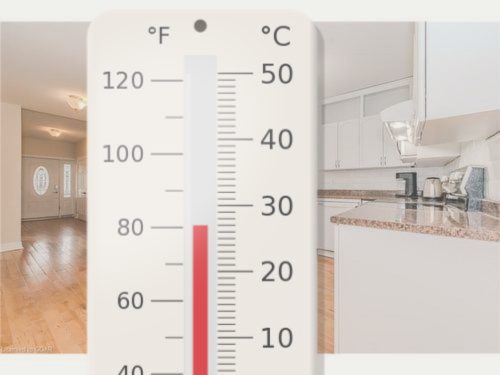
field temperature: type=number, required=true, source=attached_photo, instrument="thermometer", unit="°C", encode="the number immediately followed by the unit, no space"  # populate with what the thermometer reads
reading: 27°C
